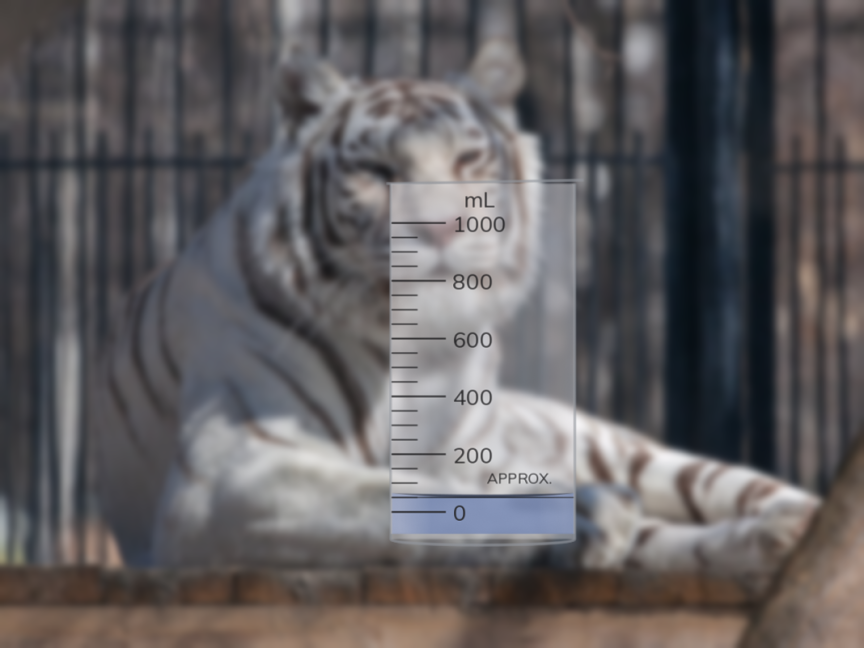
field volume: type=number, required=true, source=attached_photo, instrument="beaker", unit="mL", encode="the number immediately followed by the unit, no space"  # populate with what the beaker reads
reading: 50mL
